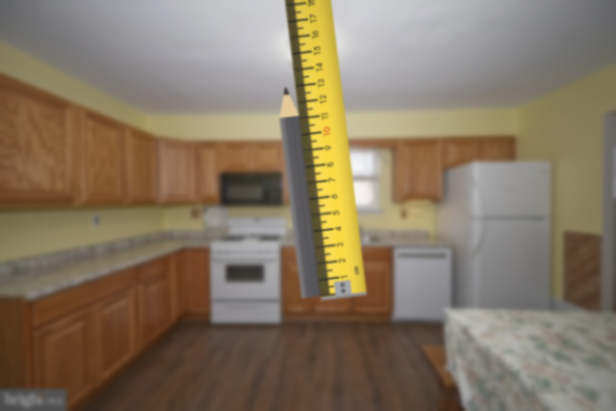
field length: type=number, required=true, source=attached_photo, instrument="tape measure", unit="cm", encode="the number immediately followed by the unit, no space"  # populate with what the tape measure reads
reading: 13cm
